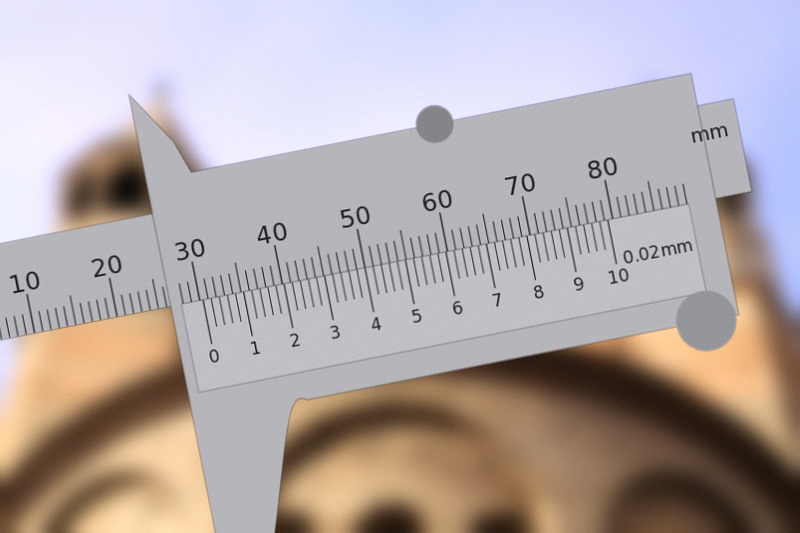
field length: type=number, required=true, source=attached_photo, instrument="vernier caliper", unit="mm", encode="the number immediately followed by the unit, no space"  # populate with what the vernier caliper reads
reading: 30.4mm
